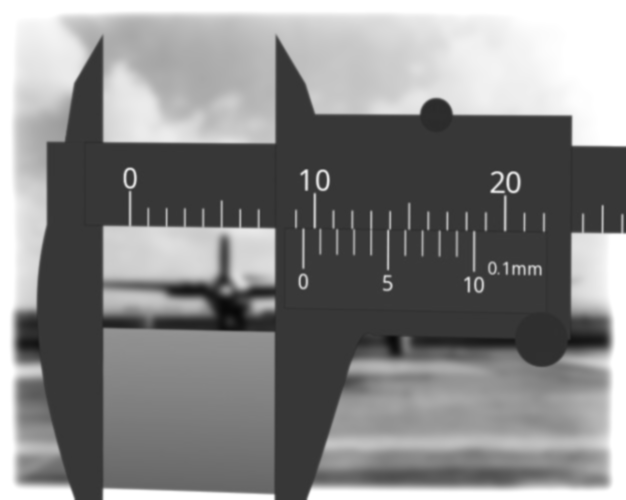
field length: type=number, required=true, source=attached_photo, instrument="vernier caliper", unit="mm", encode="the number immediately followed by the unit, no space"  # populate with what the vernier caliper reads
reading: 9.4mm
